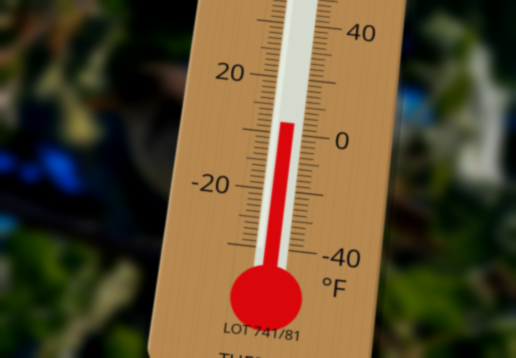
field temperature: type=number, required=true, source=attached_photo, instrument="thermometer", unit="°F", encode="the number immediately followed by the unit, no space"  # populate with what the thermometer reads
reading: 4°F
